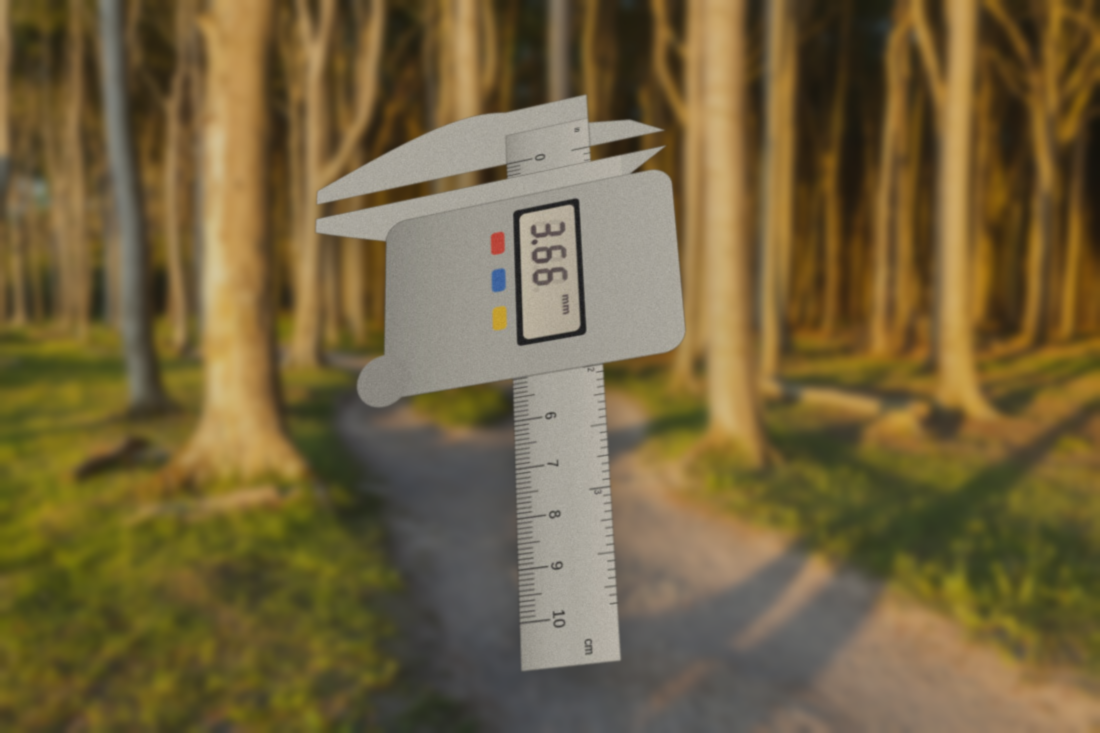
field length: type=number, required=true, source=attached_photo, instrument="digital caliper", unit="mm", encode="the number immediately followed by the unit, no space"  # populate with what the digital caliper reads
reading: 3.66mm
